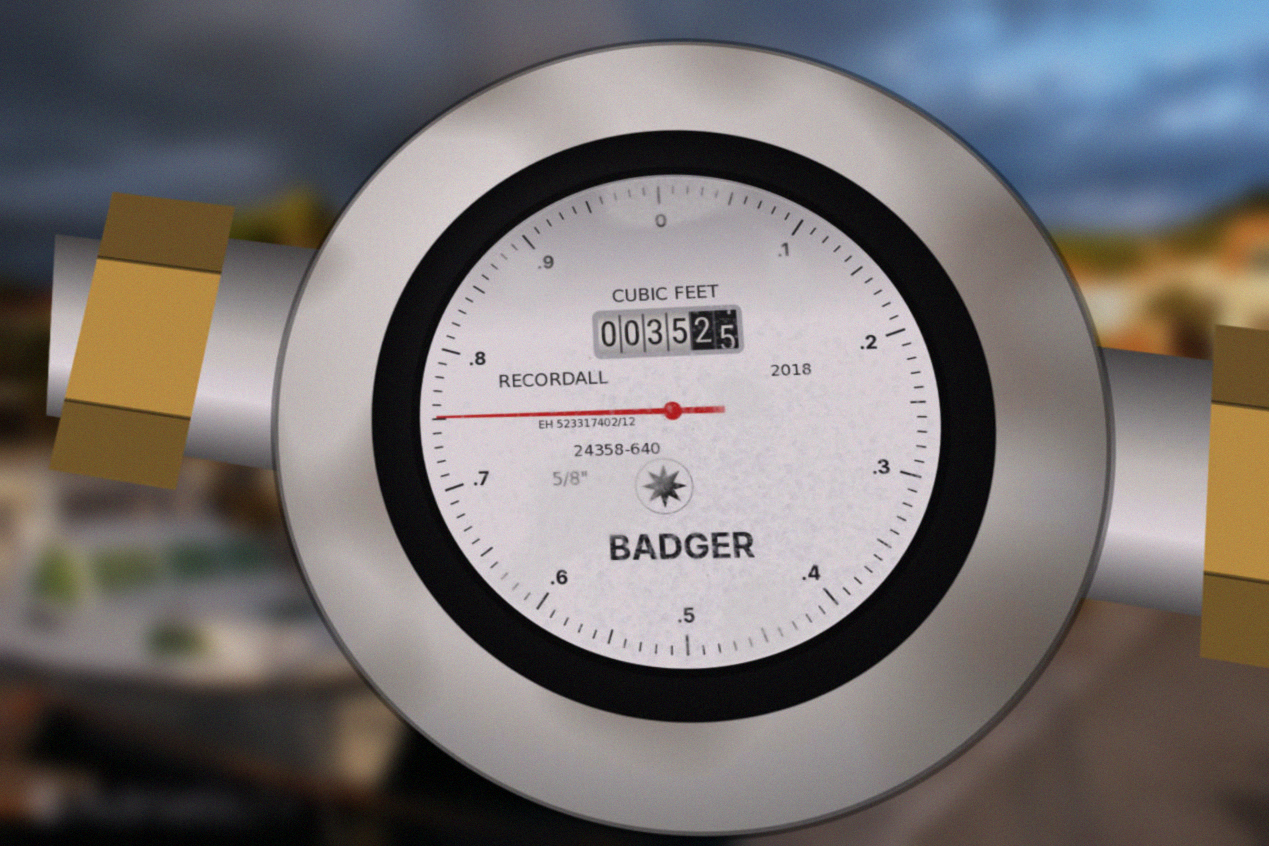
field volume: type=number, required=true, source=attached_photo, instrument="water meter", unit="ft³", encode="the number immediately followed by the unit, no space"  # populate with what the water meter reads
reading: 3524.75ft³
